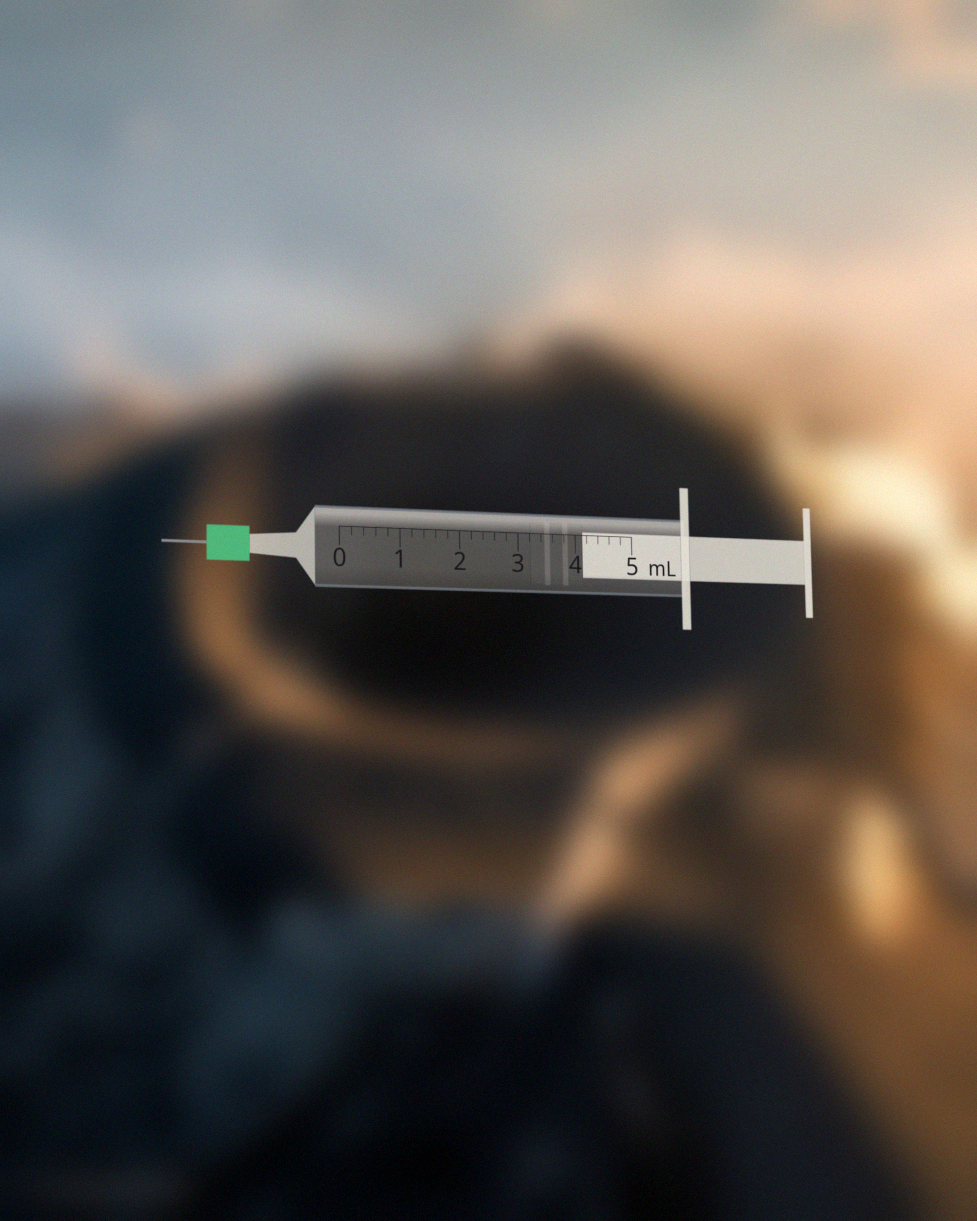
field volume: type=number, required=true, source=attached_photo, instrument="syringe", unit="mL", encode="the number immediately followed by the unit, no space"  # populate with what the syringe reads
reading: 3.2mL
